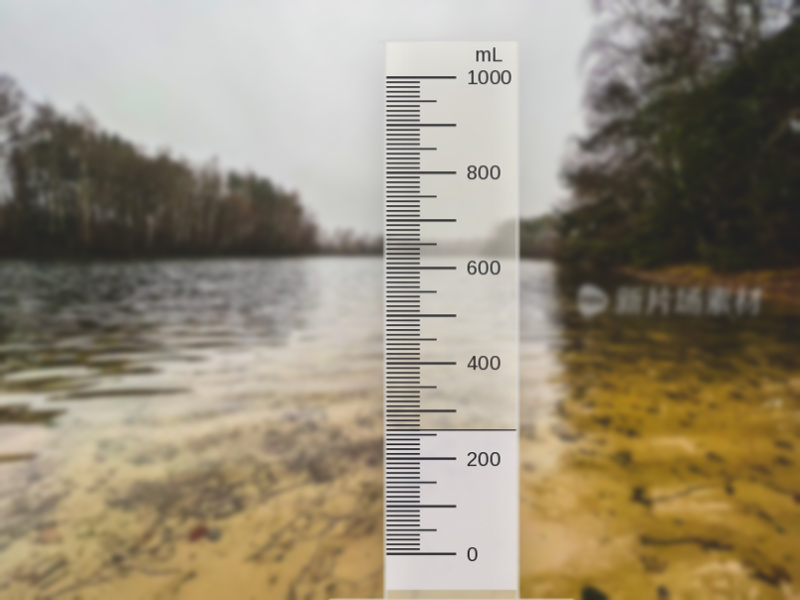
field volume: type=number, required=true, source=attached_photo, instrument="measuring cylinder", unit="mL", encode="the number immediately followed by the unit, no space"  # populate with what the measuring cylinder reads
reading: 260mL
